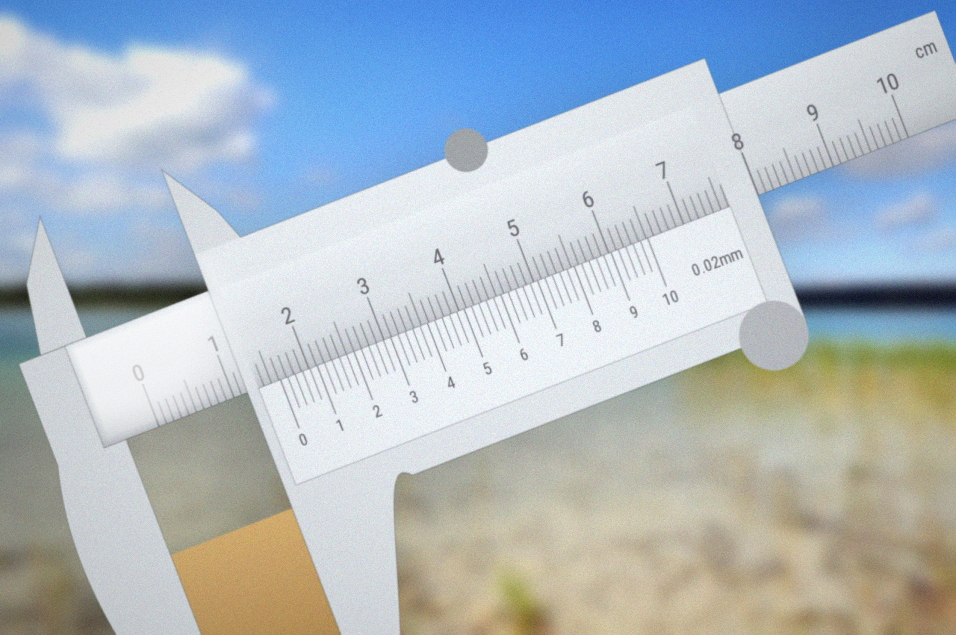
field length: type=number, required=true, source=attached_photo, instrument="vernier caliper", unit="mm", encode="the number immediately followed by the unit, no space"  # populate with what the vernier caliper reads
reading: 16.2mm
